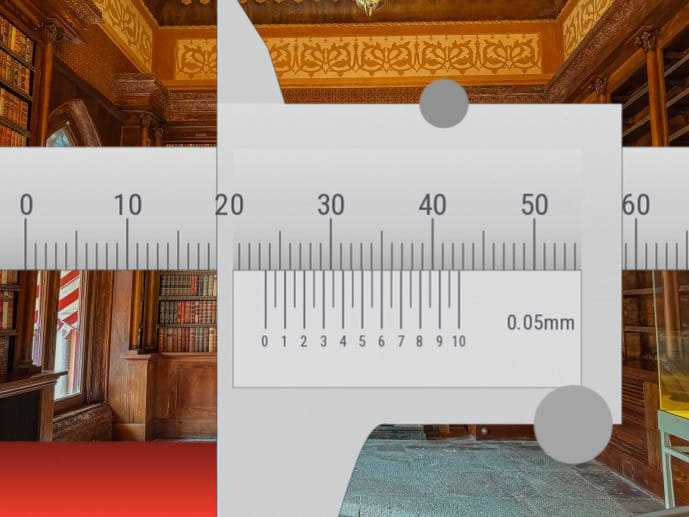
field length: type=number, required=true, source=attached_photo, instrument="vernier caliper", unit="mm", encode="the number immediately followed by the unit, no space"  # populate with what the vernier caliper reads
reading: 23.6mm
